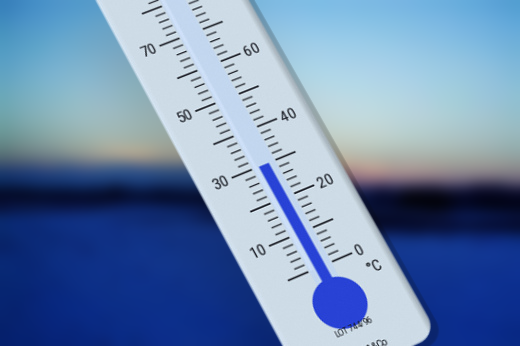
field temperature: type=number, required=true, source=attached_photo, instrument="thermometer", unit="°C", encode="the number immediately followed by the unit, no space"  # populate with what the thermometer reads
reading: 30°C
